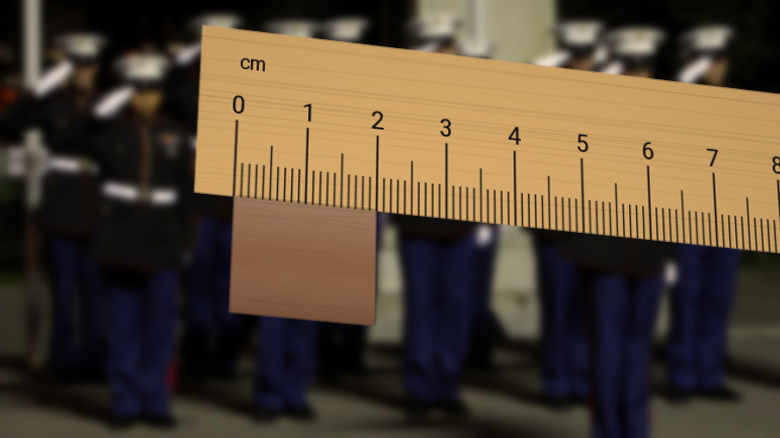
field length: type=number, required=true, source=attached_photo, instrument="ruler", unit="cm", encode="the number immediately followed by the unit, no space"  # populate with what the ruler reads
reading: 2cm
